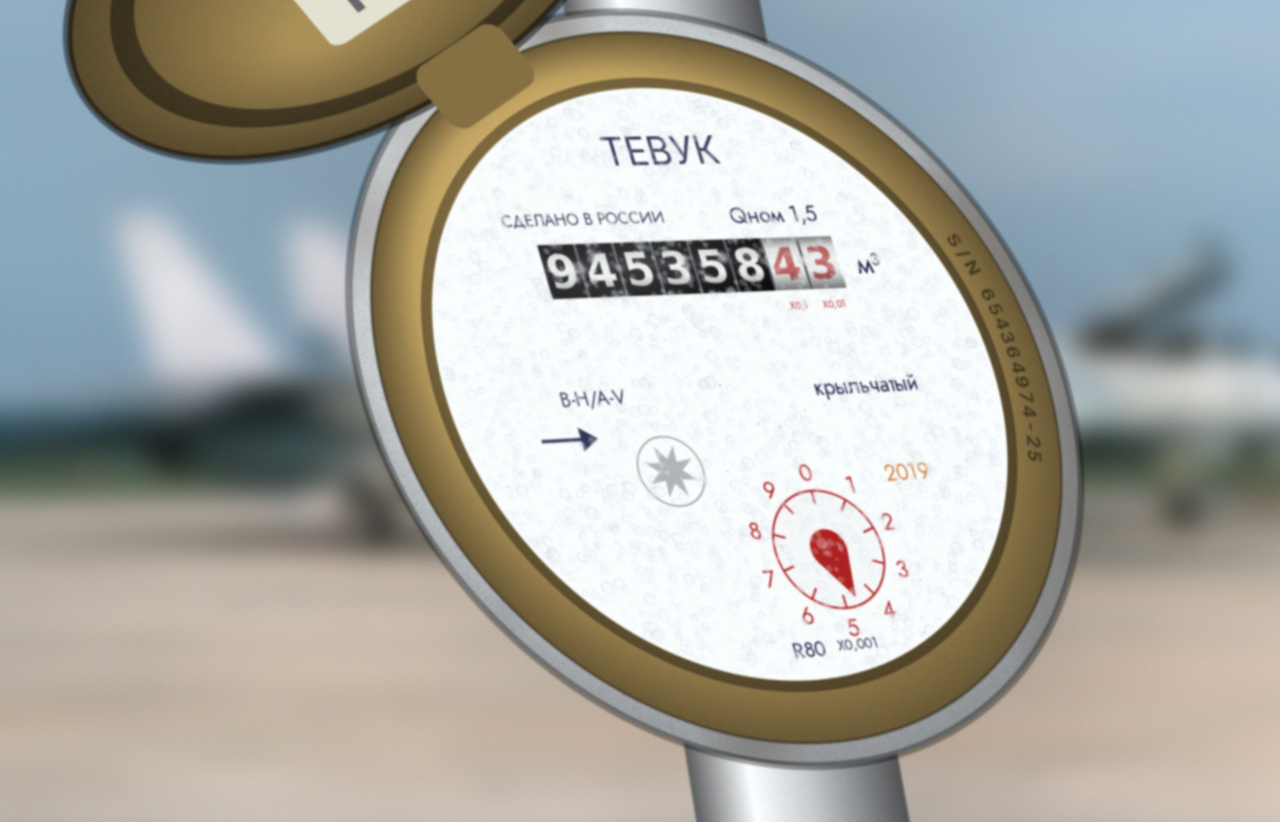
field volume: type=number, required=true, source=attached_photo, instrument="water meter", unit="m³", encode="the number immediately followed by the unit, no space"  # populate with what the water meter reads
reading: 945358.434m³
